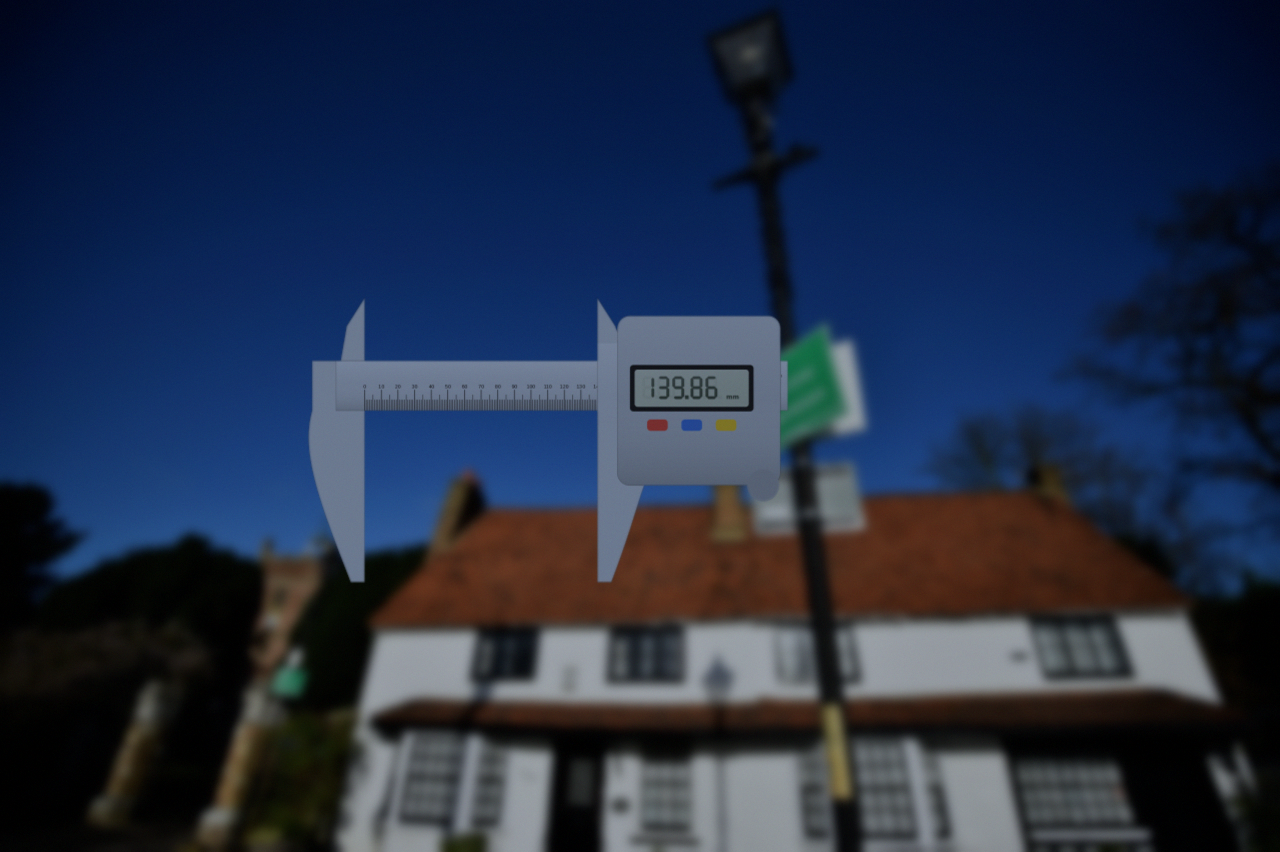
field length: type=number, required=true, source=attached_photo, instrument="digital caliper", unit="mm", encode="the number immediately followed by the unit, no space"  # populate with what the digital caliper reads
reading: 139.86mm
